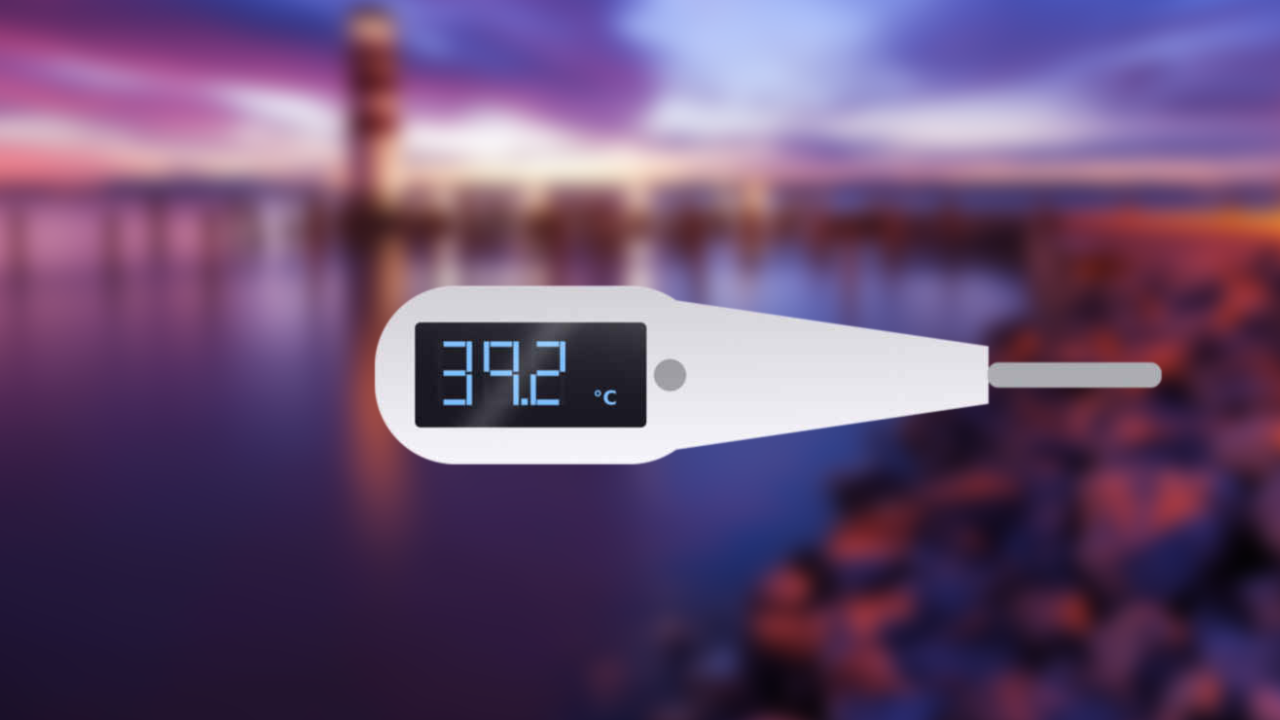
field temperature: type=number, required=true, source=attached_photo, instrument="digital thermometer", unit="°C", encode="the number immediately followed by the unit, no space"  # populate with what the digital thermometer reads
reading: 39.2°C
